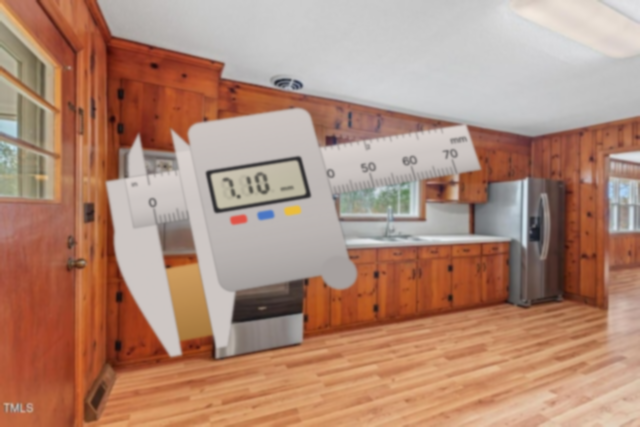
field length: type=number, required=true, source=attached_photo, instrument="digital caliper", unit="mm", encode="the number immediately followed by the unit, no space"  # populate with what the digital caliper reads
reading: 7.10mm
